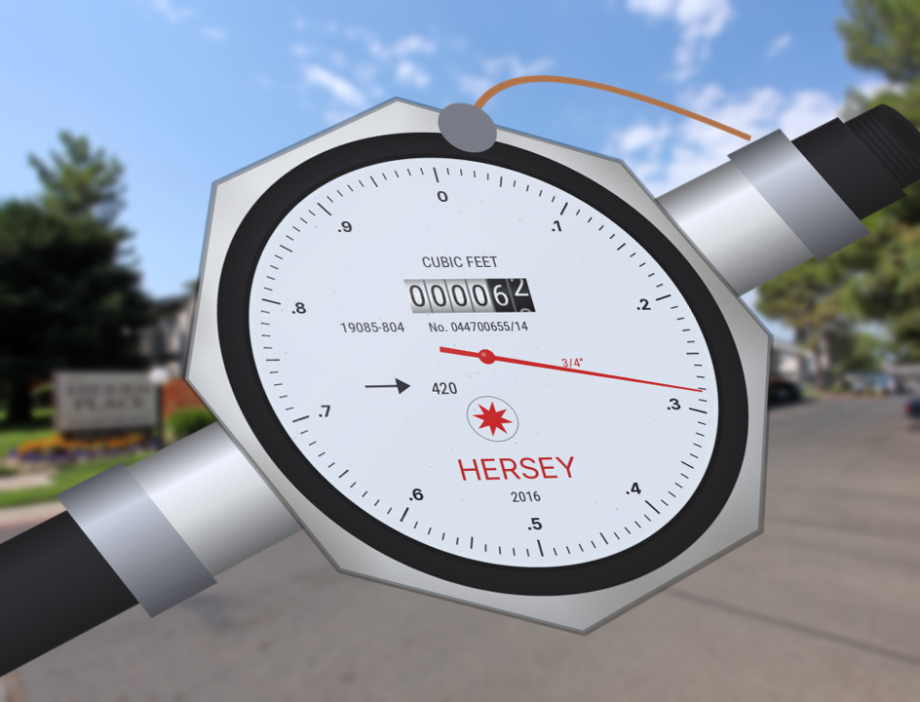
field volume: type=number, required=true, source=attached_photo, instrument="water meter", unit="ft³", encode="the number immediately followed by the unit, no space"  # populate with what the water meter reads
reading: 62.28ft³
